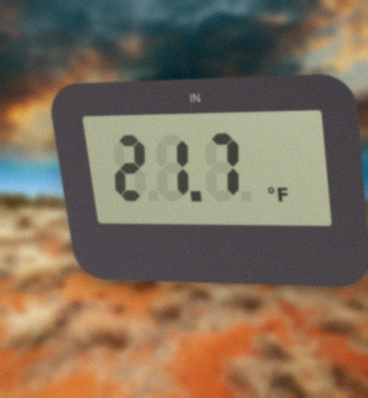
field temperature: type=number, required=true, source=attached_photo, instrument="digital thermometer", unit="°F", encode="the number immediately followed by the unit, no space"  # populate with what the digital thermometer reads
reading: 21.7°F
